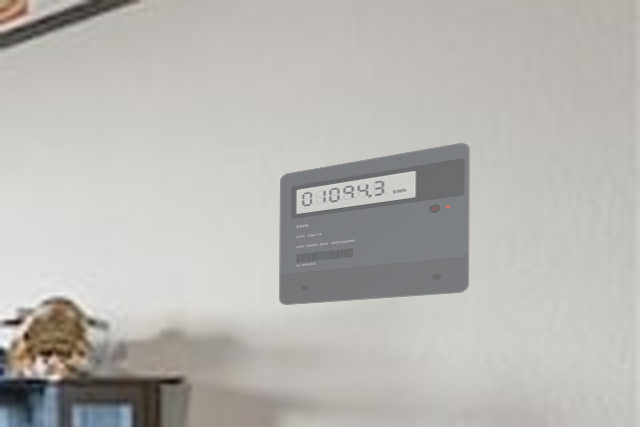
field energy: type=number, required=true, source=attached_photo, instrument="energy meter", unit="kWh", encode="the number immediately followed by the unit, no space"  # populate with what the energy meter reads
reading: 1094.3kWh
